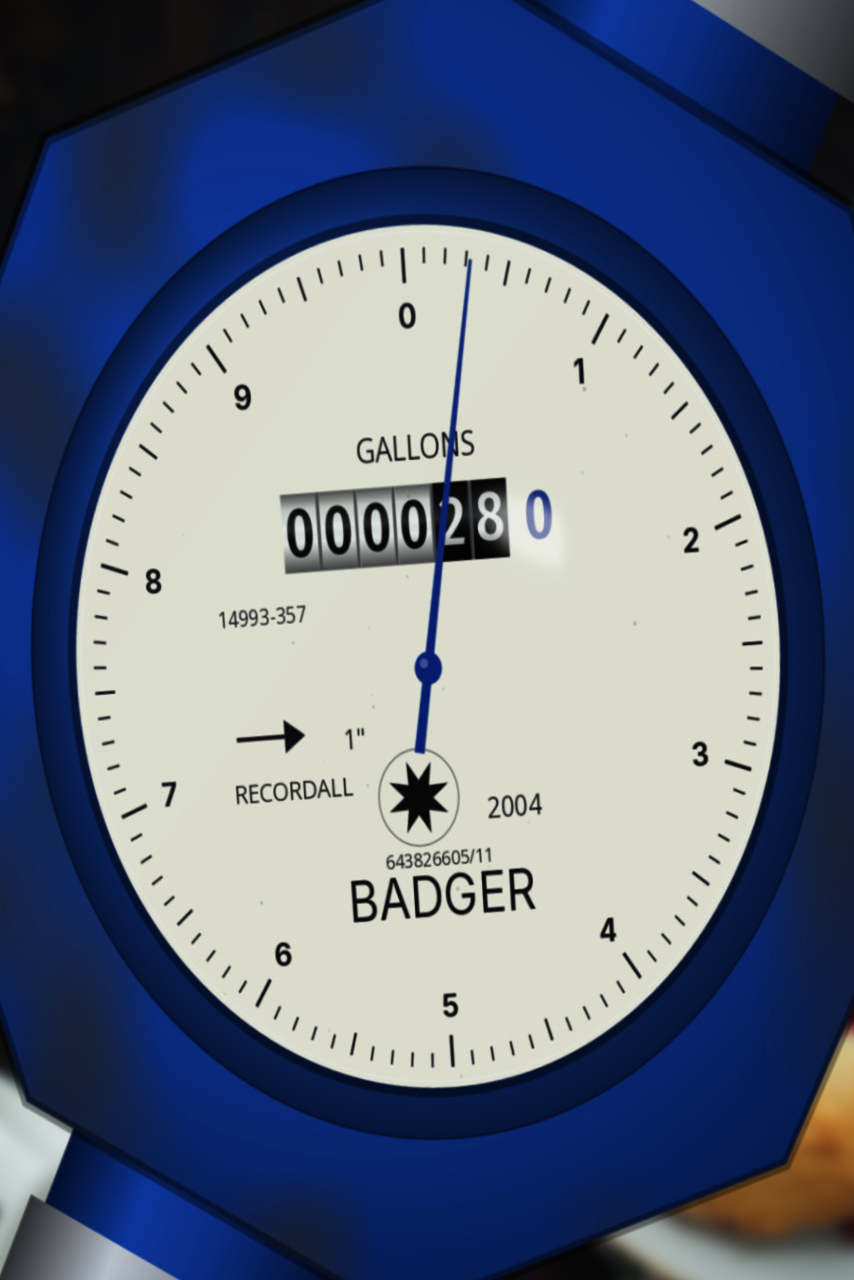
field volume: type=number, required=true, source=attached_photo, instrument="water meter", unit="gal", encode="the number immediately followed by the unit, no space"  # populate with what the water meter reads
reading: 280.3gal
